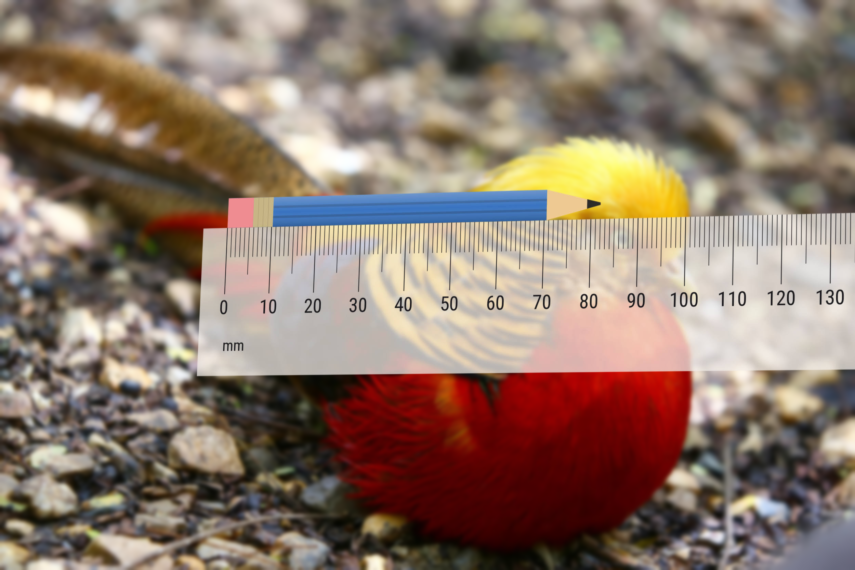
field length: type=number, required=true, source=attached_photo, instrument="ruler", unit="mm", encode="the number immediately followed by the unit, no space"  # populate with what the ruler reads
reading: 82mm
